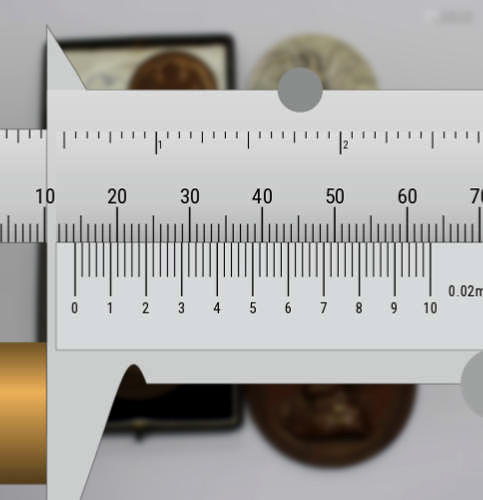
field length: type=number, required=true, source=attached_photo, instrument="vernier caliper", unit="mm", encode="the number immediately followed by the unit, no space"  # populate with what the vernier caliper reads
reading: 14.2mm
